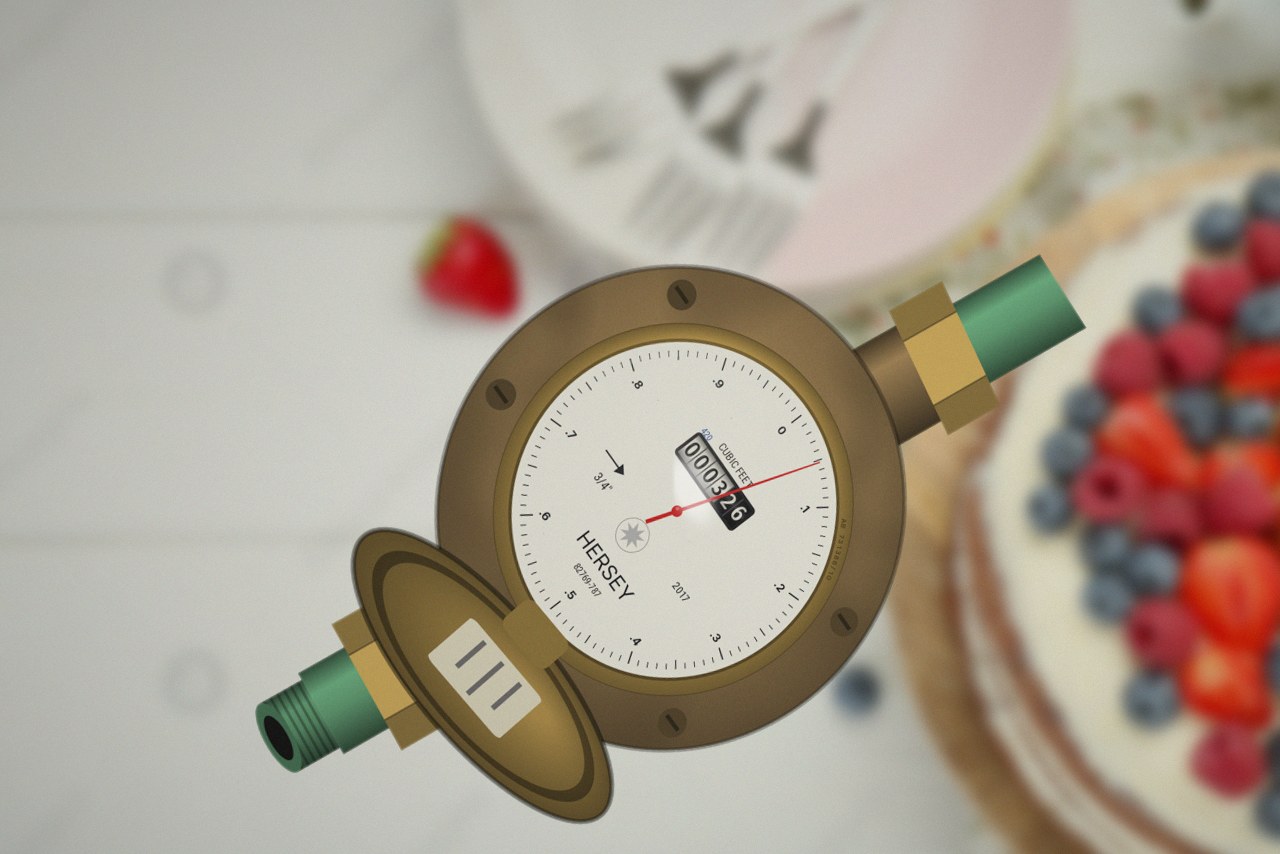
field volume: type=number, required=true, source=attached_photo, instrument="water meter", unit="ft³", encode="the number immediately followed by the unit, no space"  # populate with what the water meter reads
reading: 326.05ft³
